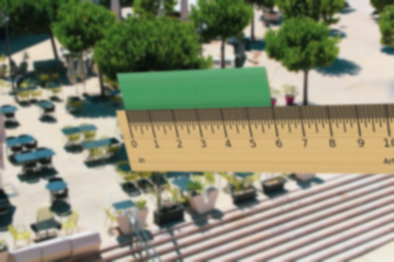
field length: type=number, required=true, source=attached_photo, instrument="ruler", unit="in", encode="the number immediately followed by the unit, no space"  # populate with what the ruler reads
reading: 6in
